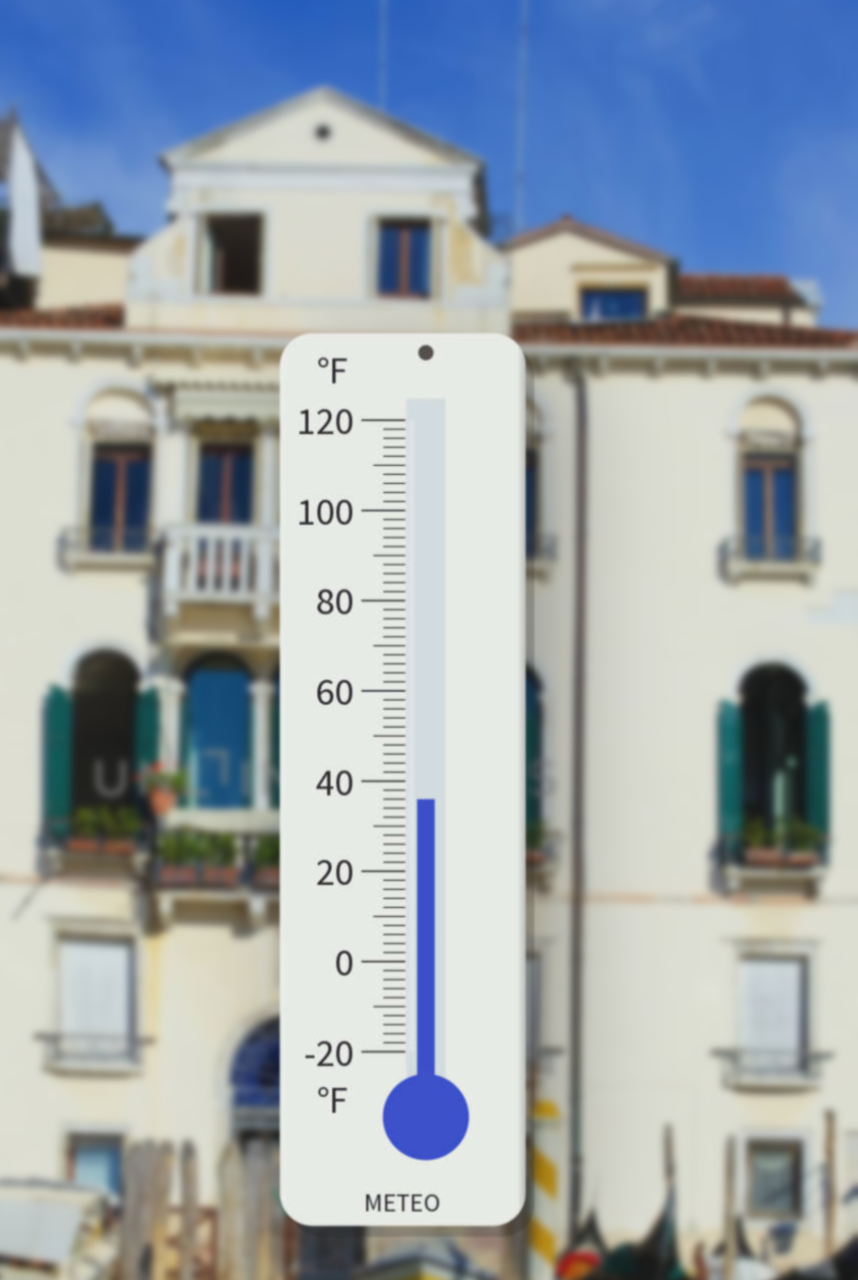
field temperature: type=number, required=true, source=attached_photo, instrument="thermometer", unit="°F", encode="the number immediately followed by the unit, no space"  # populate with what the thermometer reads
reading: 36°F
